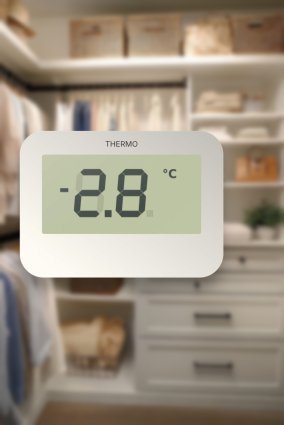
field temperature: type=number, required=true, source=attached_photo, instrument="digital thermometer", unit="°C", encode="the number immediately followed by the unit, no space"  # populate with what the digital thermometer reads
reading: -2.8°C
